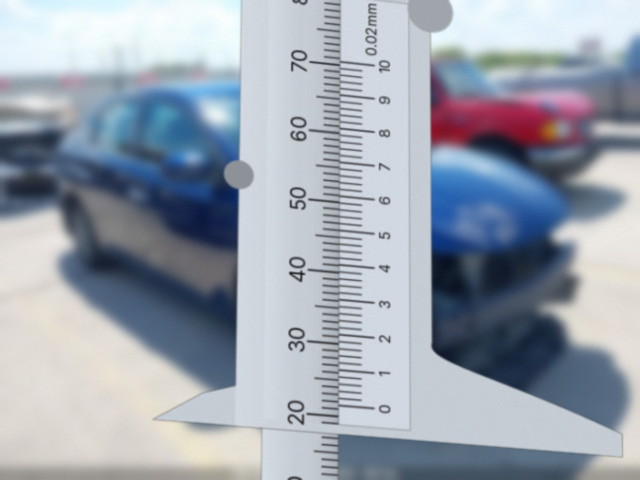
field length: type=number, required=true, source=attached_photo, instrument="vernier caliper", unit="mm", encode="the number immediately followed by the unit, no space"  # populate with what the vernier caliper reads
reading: 21.5mm
